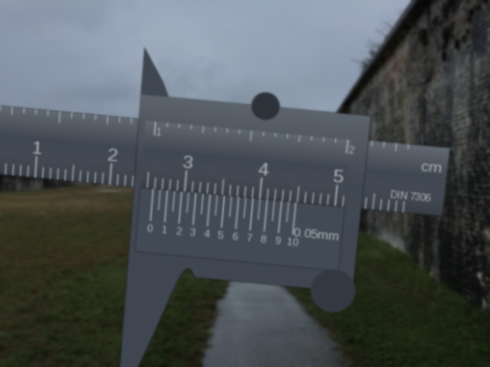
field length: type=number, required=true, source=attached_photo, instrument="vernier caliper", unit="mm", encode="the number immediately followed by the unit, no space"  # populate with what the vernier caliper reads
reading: 25.8mm
